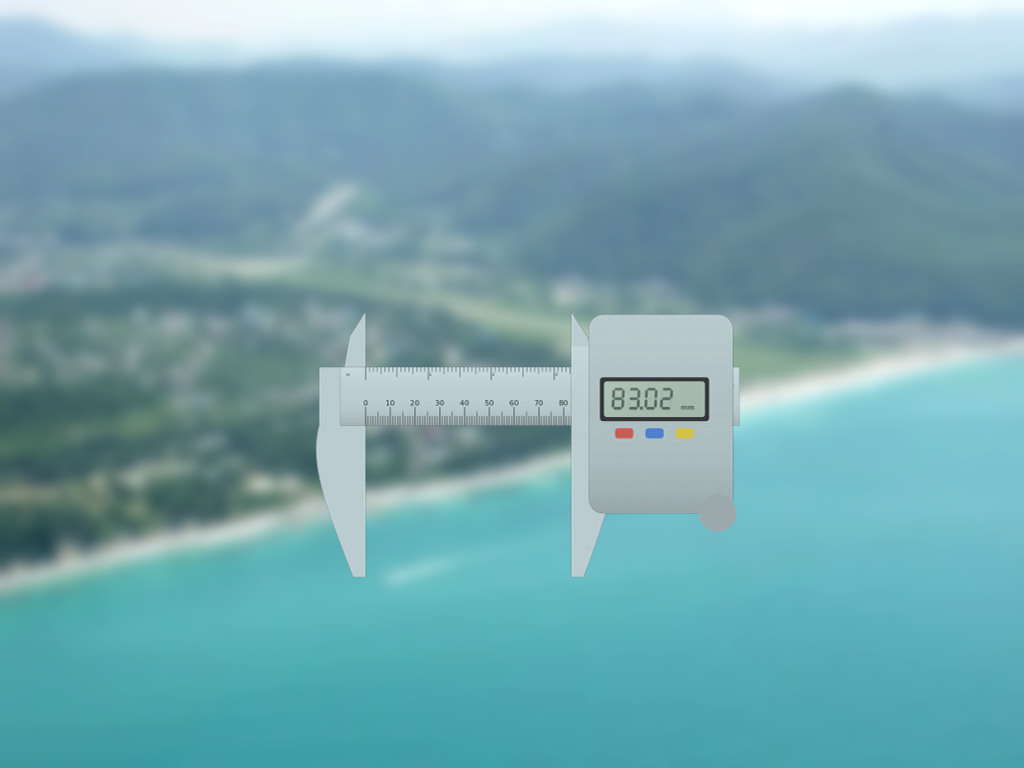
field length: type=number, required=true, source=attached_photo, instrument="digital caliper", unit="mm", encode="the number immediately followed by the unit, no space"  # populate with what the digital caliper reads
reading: 83.02mm
